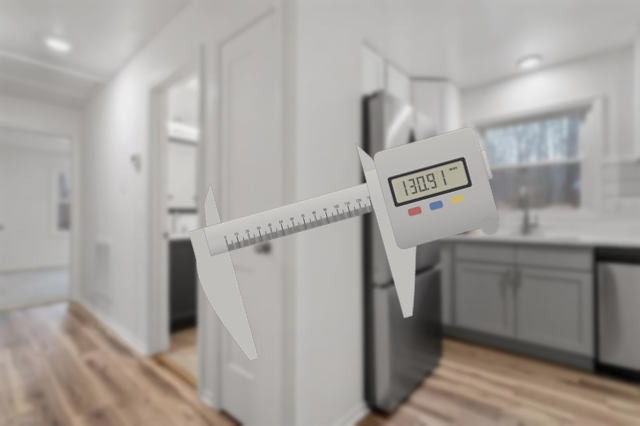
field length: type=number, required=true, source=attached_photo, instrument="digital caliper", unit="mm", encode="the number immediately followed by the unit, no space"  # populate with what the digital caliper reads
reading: 130.91mm
